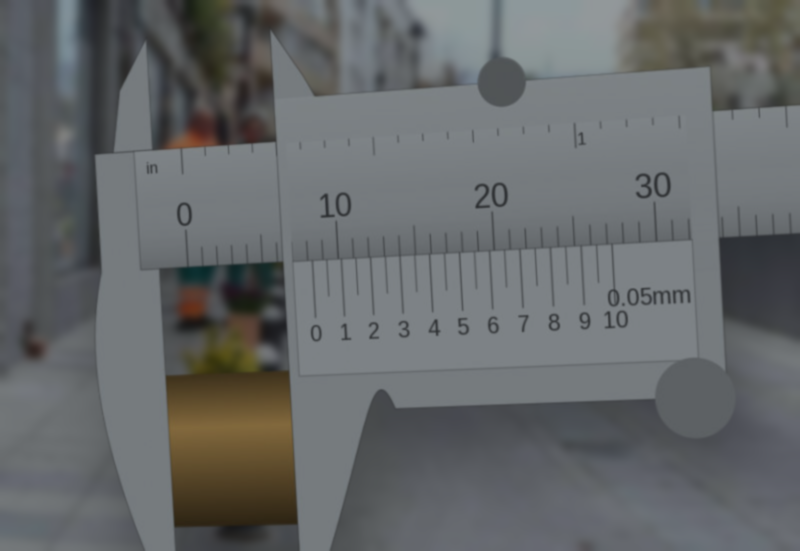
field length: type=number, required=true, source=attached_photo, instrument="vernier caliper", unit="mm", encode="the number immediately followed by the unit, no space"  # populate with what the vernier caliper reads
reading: 8.3mm
